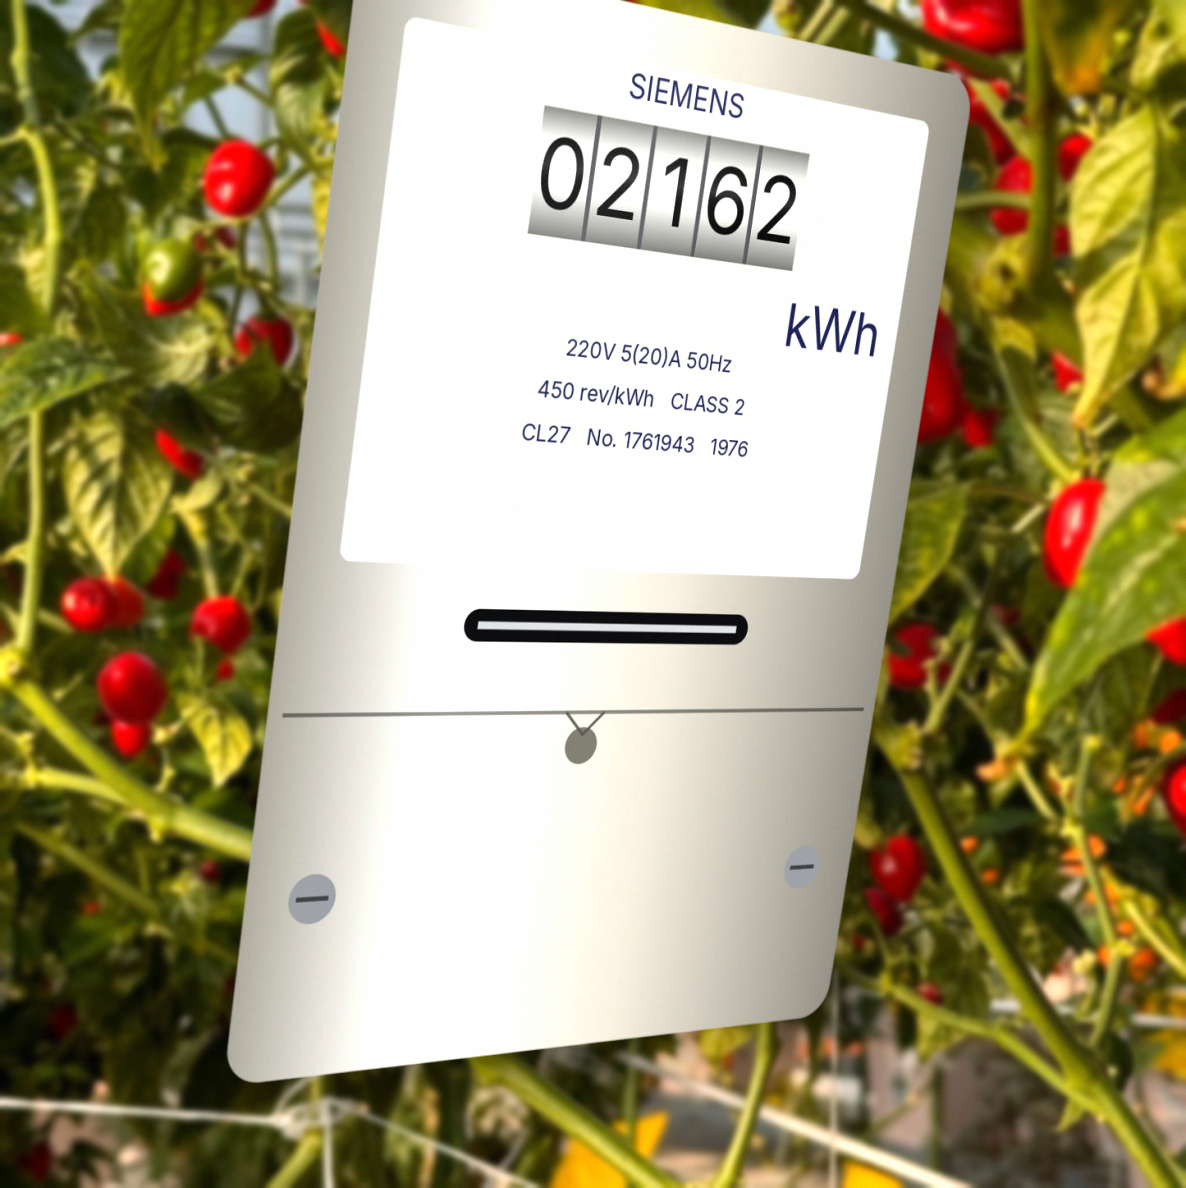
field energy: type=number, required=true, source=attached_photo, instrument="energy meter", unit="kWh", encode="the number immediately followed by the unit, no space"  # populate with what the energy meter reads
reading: 2162kWh
